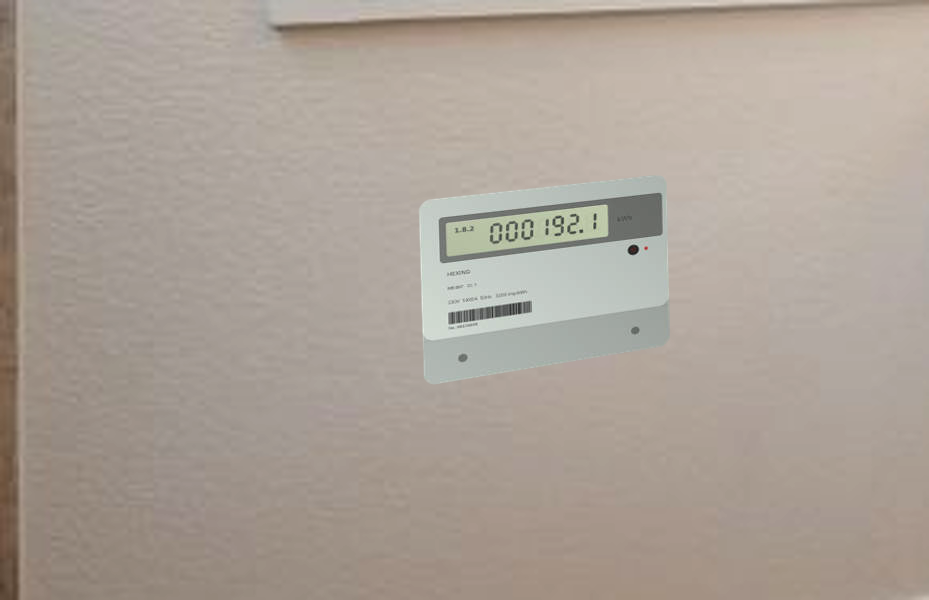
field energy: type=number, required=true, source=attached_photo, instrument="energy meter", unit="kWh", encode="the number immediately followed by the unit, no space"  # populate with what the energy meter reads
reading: 192.1kWh
